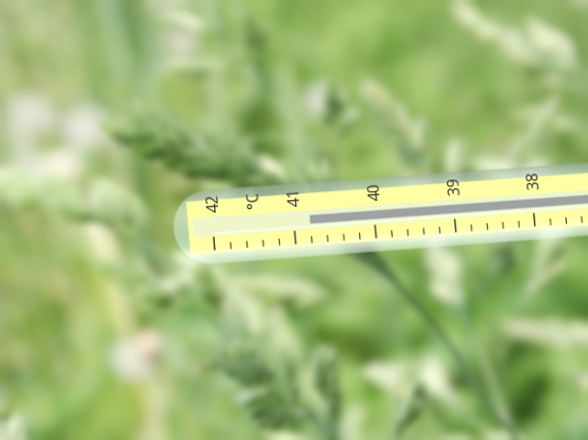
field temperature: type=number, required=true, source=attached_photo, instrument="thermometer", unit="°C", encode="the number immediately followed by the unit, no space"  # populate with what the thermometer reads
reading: 40.8°C
